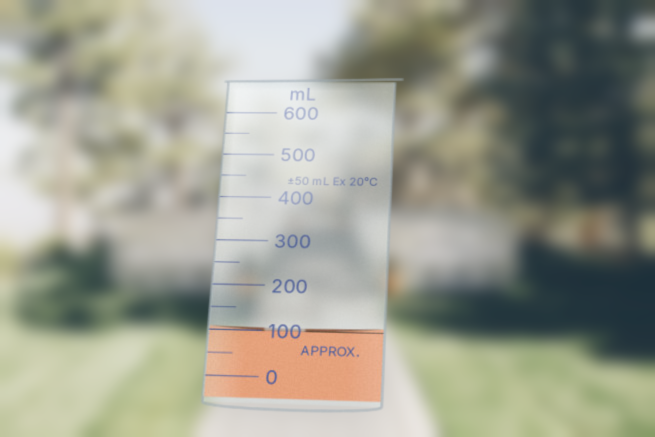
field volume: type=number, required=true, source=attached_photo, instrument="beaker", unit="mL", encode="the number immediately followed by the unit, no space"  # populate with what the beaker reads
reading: 100mL
